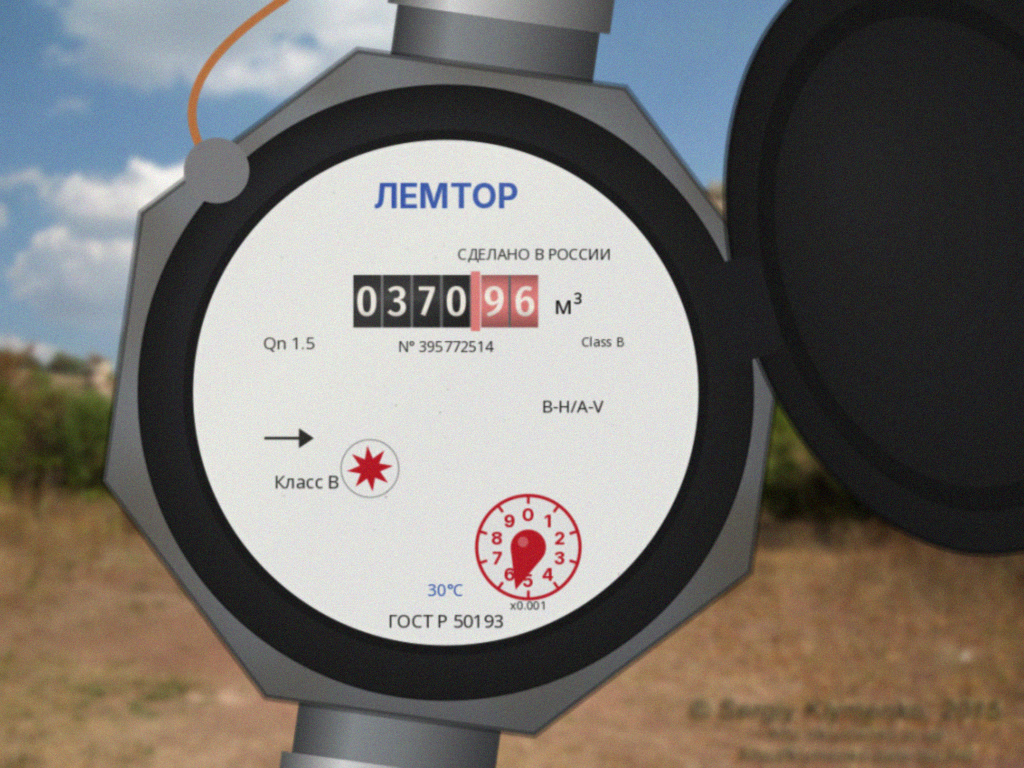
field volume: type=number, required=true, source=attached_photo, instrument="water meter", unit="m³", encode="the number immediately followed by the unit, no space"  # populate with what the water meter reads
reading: 370.965m³
